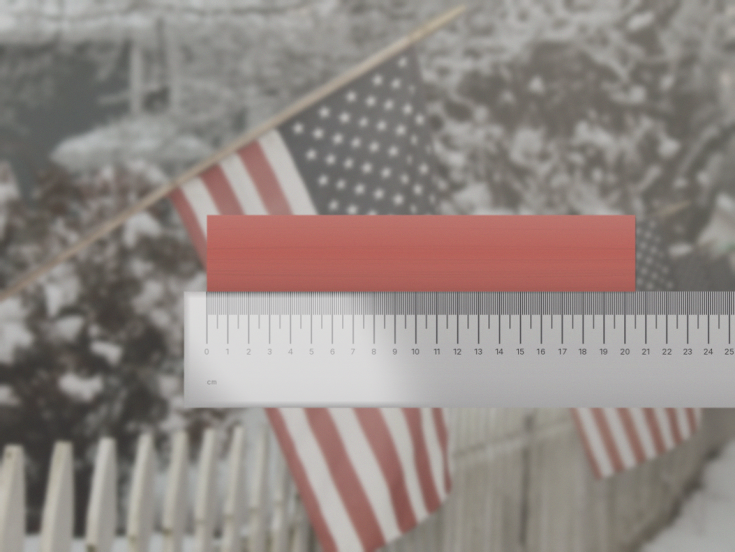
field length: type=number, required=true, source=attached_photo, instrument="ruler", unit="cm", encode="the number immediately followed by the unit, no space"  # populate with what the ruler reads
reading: 20.5cm
